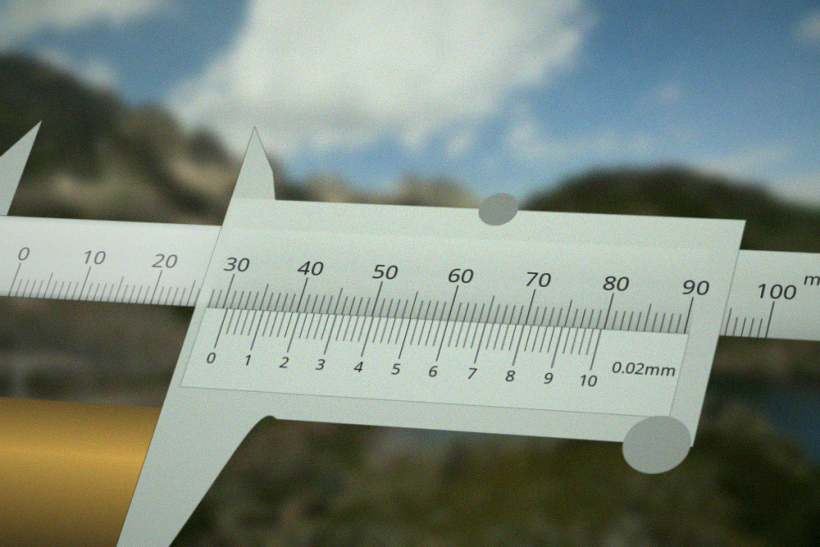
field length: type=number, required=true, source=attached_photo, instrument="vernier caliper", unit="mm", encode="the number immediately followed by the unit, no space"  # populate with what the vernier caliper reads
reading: 30.6mm
